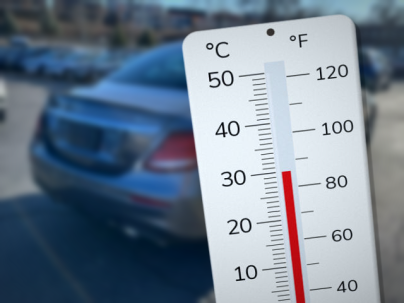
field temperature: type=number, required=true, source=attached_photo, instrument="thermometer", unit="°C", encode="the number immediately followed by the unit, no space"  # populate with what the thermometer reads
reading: 30°C
